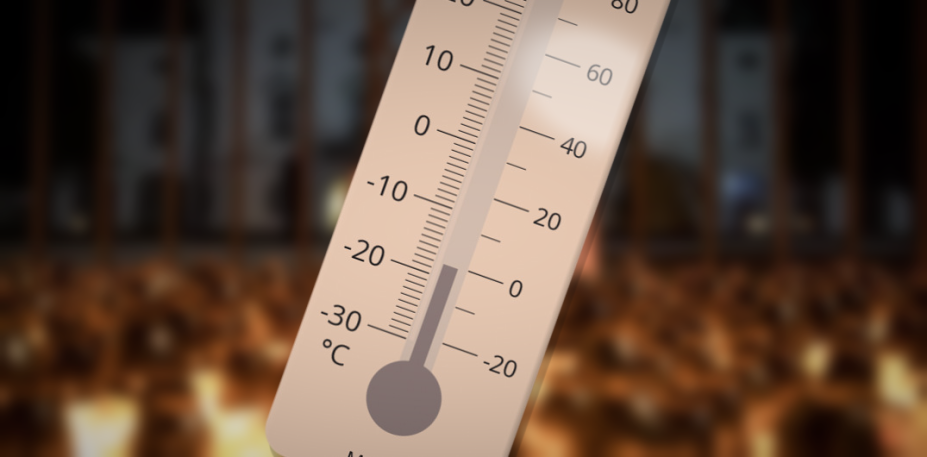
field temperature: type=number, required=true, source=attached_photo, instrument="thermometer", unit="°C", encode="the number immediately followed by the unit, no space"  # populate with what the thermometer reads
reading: -18°C
